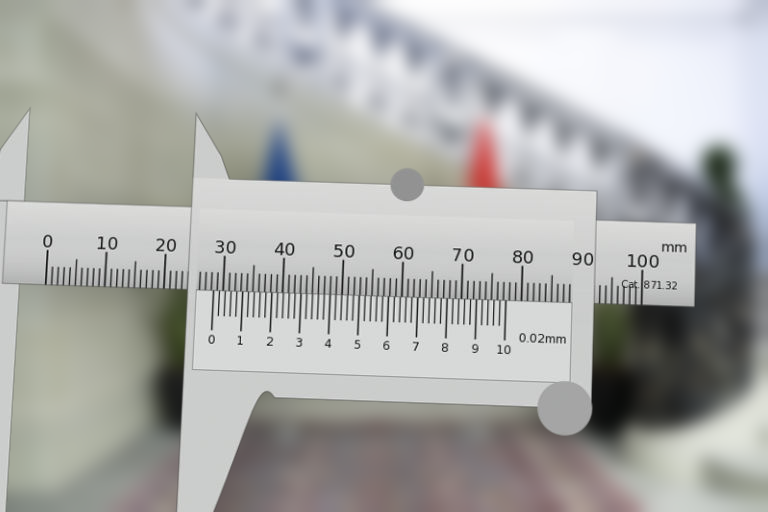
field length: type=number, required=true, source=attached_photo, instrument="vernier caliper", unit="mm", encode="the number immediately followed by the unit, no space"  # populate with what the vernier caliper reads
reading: 28.4mm
